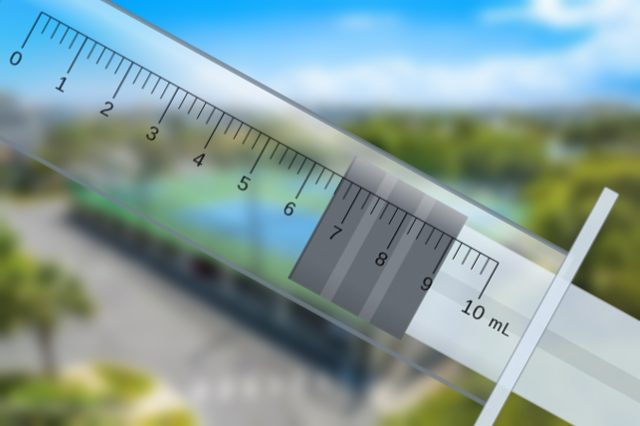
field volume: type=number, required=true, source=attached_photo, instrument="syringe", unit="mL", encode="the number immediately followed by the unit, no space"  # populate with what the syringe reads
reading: 6.6mL
